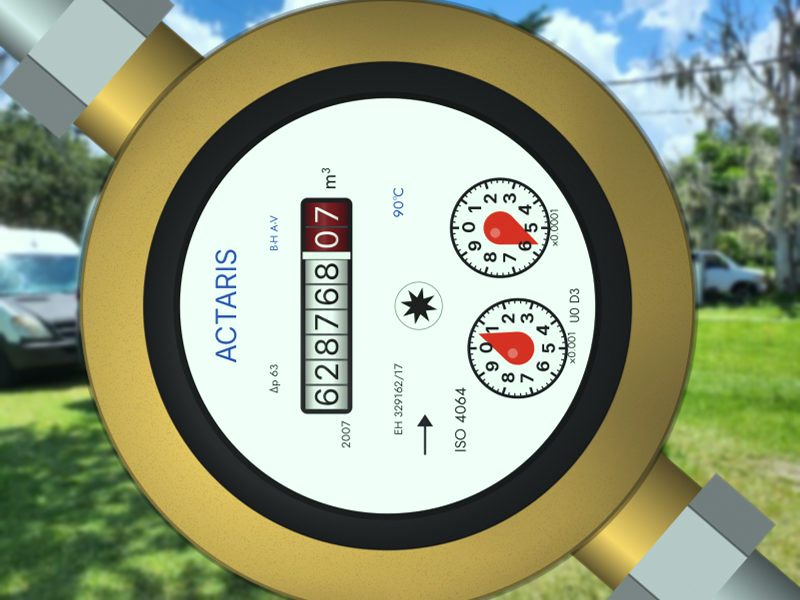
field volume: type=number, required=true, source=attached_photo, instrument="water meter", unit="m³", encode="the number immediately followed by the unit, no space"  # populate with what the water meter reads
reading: 628768.0705m³
